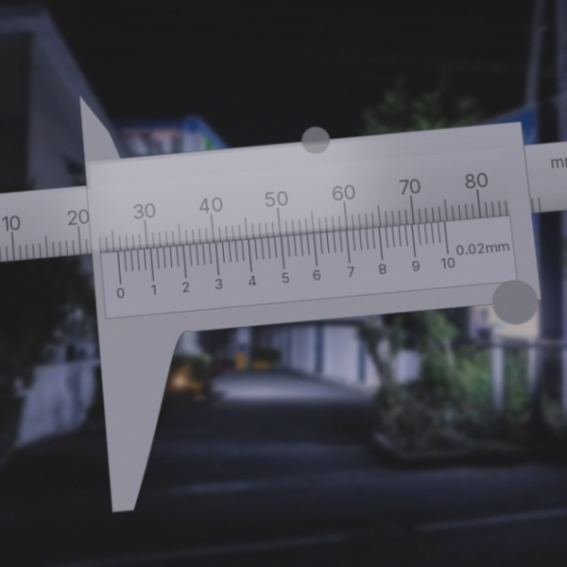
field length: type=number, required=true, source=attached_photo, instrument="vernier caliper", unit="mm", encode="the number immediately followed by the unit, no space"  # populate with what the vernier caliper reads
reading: 25.6mm
